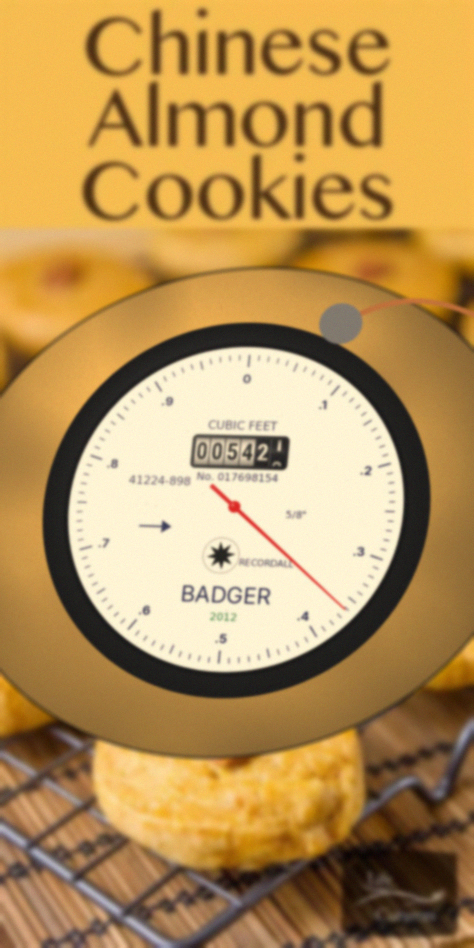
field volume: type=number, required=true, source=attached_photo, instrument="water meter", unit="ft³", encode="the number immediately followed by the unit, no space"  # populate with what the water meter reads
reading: 5421.36ft³
